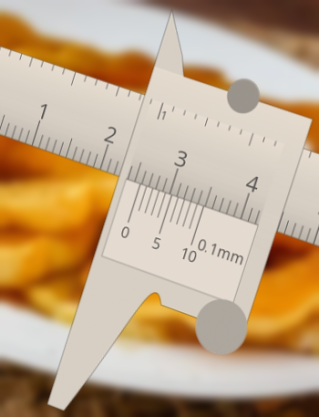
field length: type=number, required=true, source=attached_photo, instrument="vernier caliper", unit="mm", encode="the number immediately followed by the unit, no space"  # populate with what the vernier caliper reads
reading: 25.8mm
